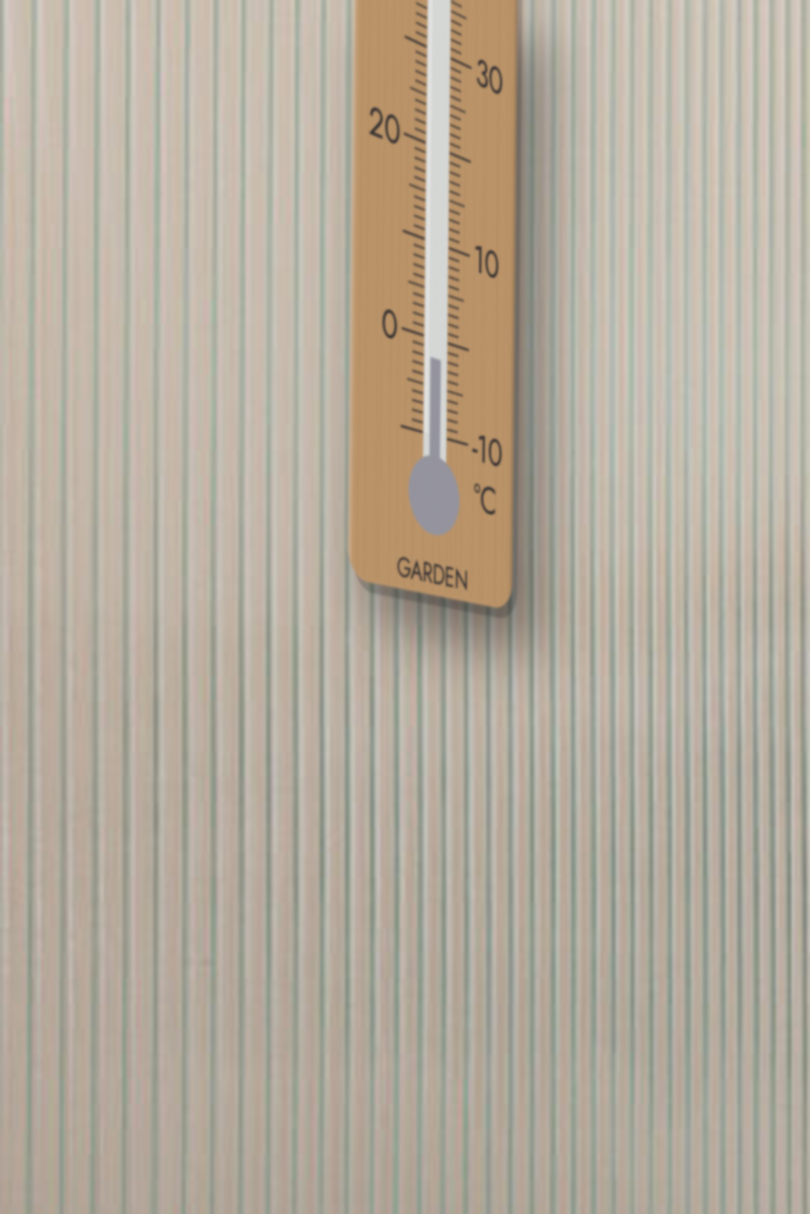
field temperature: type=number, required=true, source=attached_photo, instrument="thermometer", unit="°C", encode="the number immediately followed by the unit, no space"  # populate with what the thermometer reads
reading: -2°C
